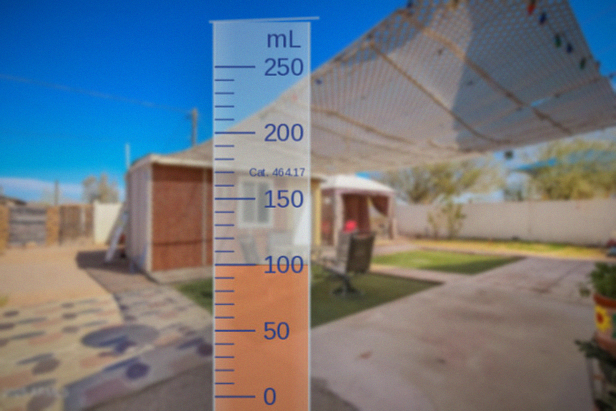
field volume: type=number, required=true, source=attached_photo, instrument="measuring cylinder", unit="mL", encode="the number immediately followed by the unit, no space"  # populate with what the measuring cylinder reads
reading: 100mL
